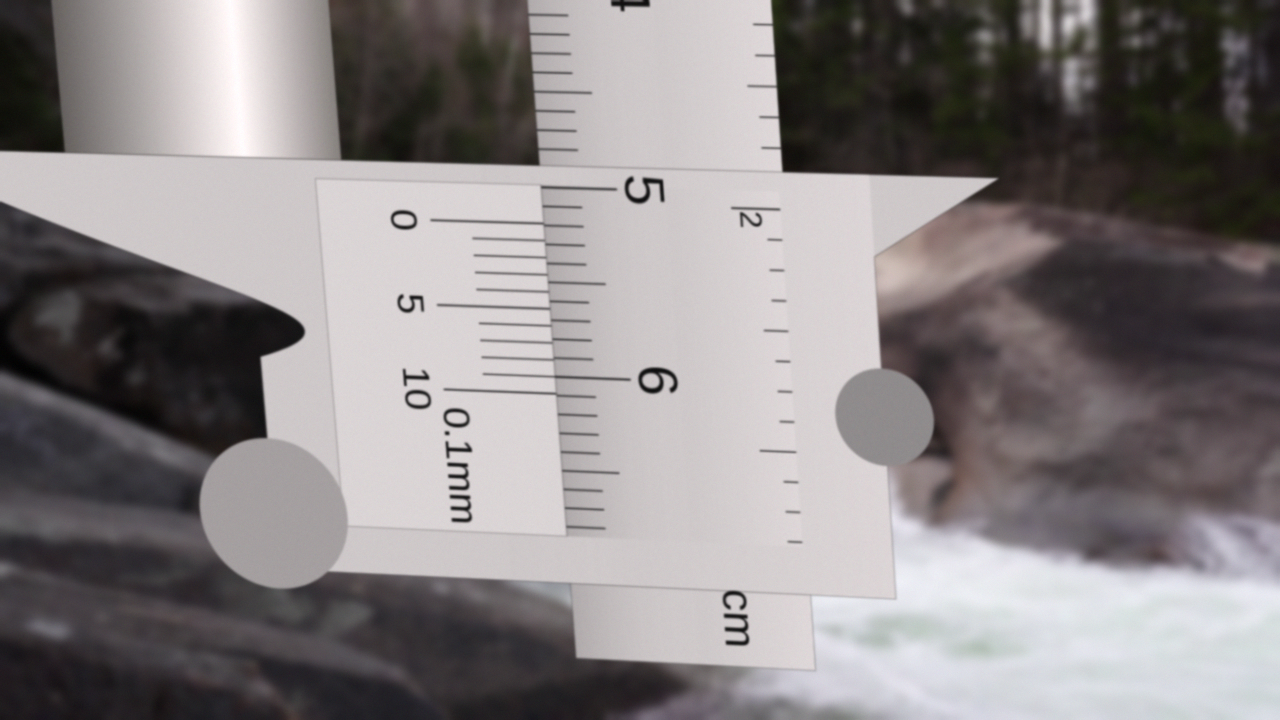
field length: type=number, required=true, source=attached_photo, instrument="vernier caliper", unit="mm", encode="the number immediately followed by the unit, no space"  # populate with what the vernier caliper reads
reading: 51.9mm
